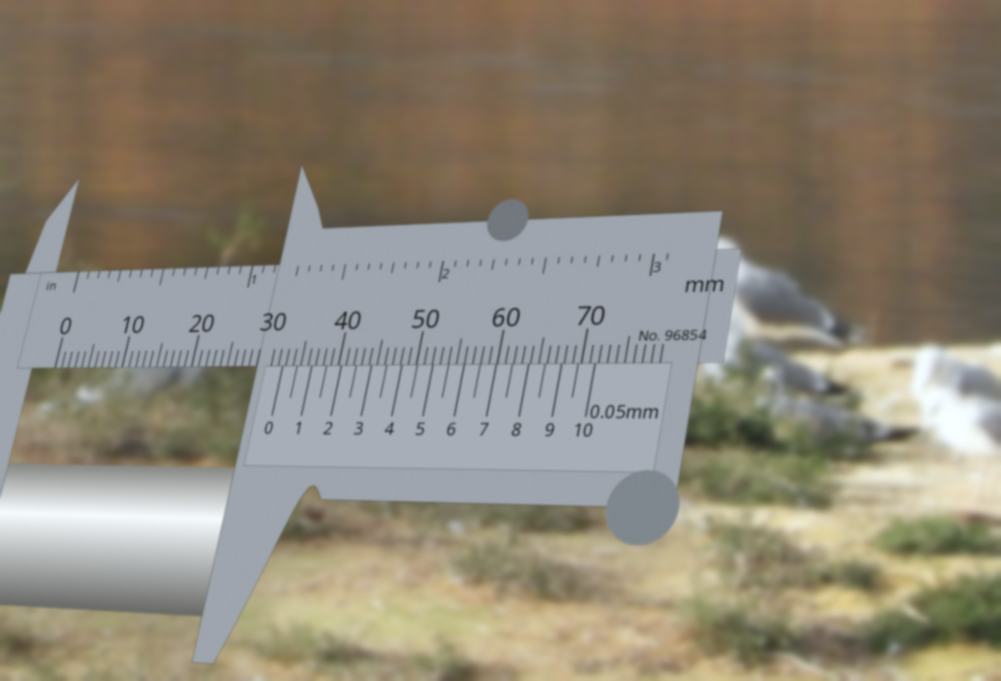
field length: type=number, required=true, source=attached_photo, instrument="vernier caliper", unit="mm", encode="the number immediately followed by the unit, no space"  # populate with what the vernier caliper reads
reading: 32.6mm
